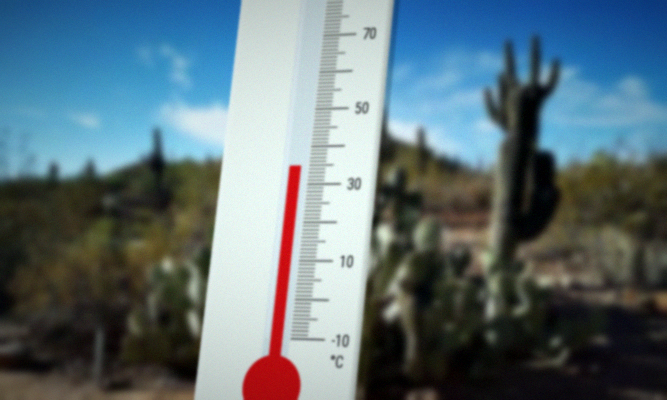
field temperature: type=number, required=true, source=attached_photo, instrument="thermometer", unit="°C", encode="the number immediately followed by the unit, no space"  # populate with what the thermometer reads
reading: 35°C
